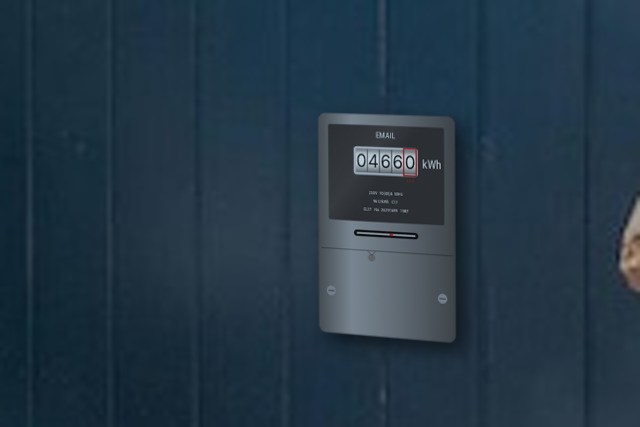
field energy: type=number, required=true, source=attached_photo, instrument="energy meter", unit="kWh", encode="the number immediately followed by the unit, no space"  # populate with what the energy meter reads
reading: 466.0kWh
